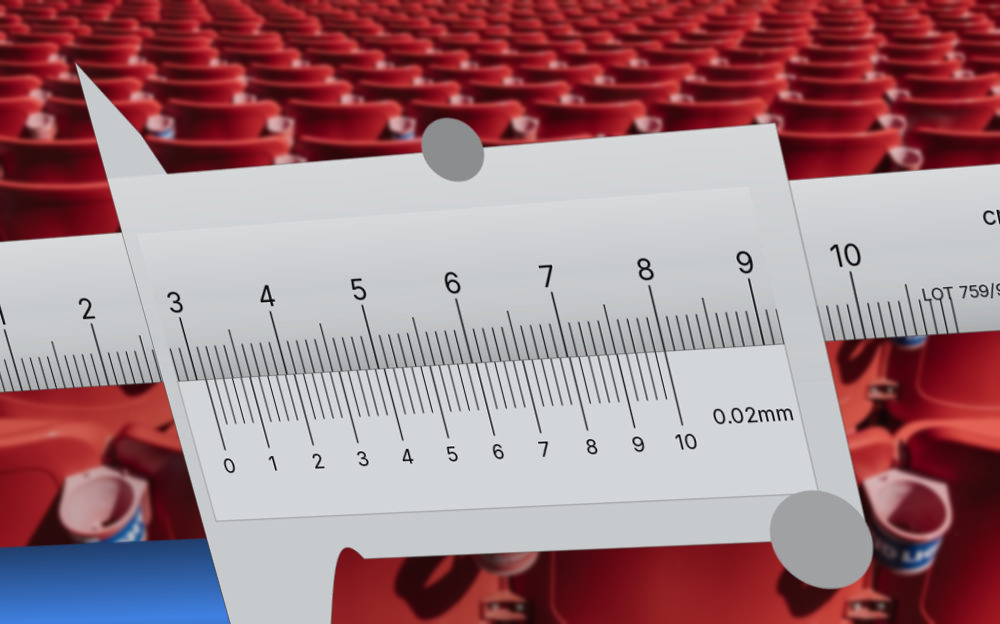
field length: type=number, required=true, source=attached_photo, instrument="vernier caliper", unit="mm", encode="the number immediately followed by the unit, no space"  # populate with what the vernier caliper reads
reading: 31.0mm
